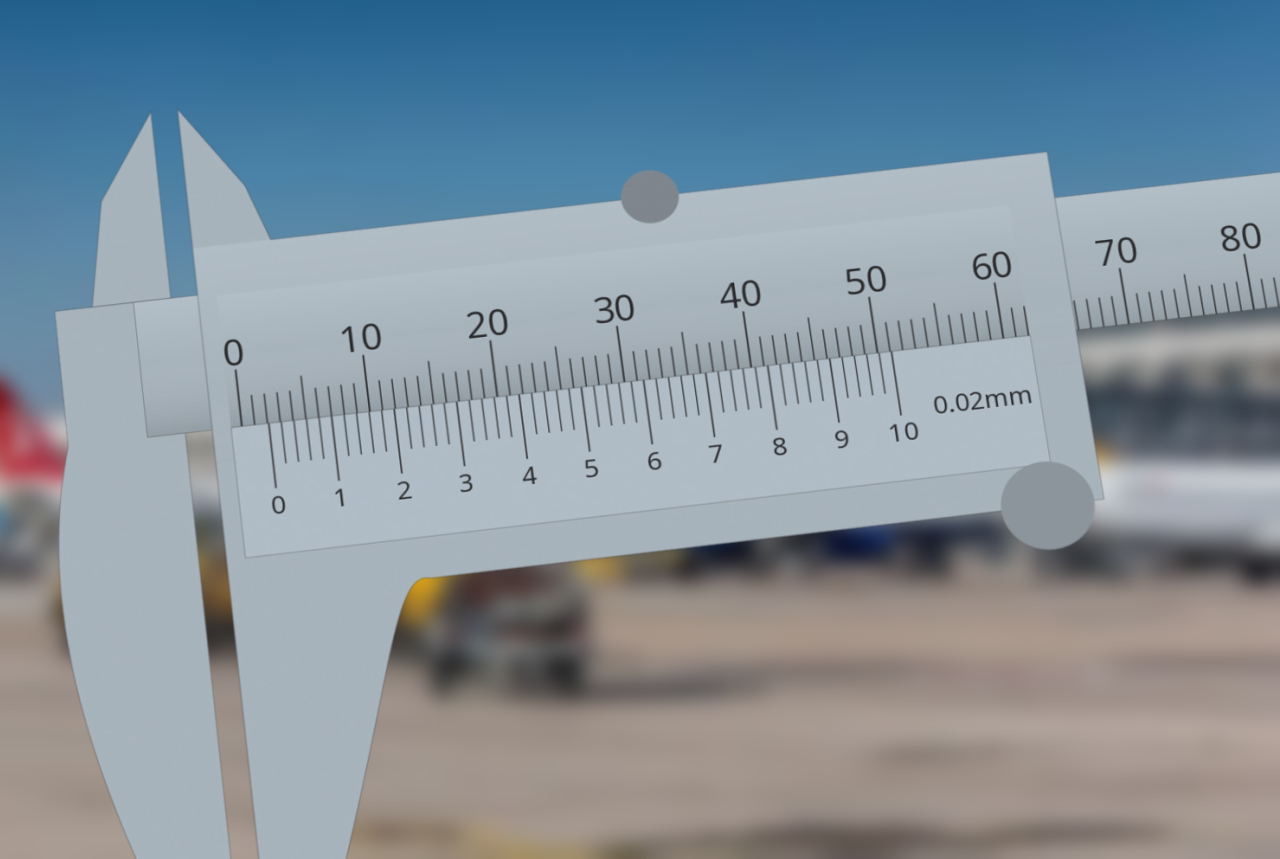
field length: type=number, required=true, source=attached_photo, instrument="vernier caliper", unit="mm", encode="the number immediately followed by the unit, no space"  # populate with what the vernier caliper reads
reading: 2.1mm
